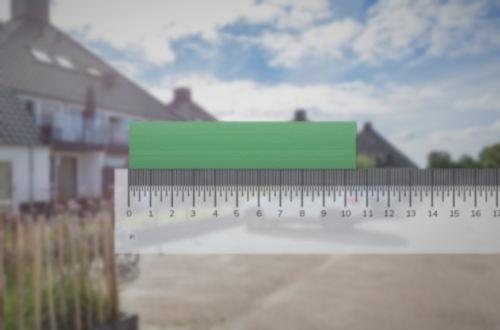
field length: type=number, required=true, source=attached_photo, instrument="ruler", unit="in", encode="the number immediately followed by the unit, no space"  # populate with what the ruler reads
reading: 10.5in
